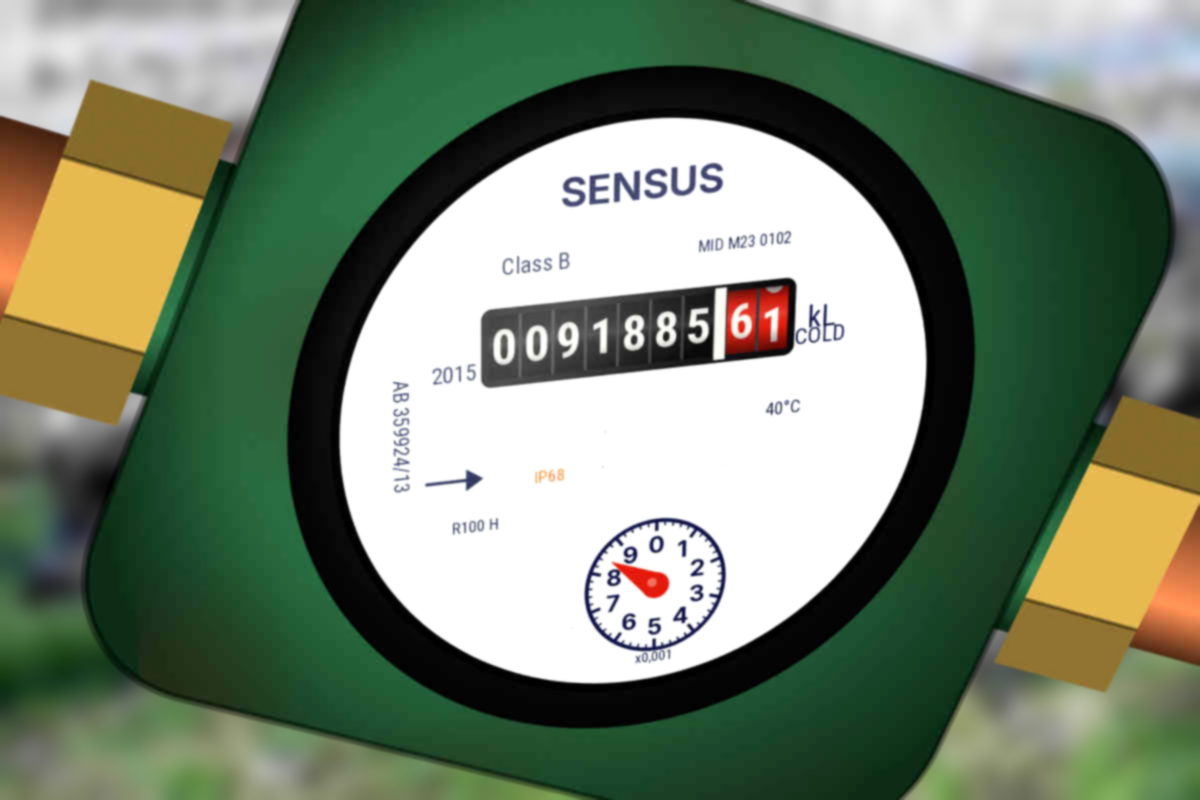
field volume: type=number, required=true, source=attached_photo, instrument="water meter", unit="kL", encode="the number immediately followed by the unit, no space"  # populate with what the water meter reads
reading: 91885.608kL
